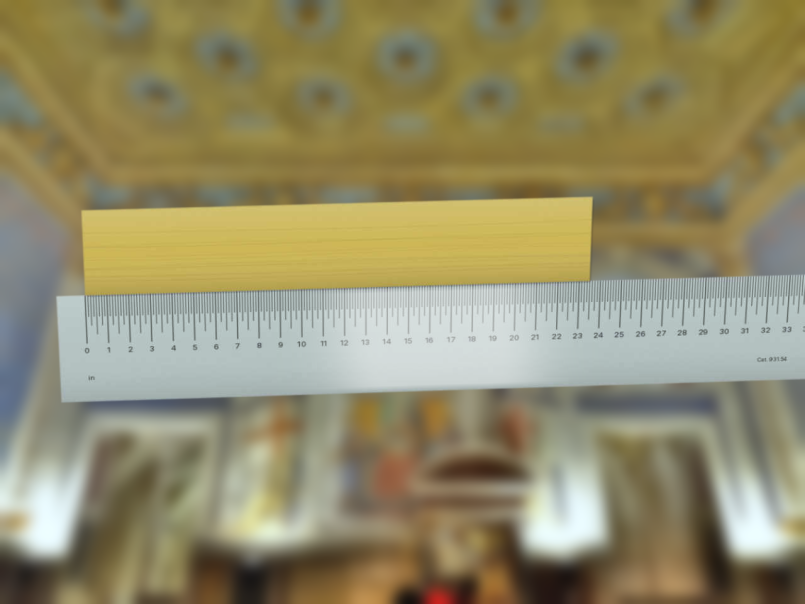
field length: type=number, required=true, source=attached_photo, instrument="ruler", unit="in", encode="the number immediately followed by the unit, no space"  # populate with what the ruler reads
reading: 23.5in
